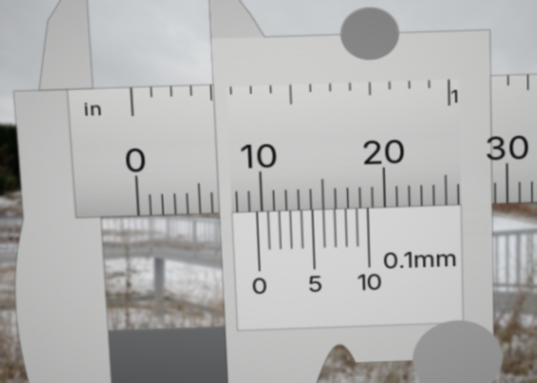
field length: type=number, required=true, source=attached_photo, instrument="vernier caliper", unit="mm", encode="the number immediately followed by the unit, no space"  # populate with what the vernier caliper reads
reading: 9.6mm
